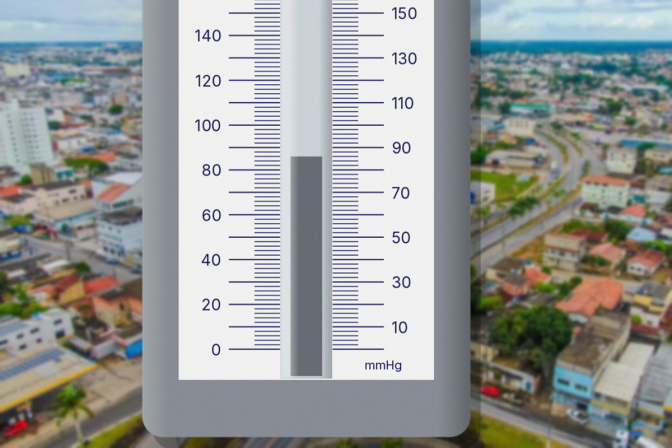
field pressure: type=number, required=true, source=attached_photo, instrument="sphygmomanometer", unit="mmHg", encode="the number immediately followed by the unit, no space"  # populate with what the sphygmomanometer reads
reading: 86mmHg
